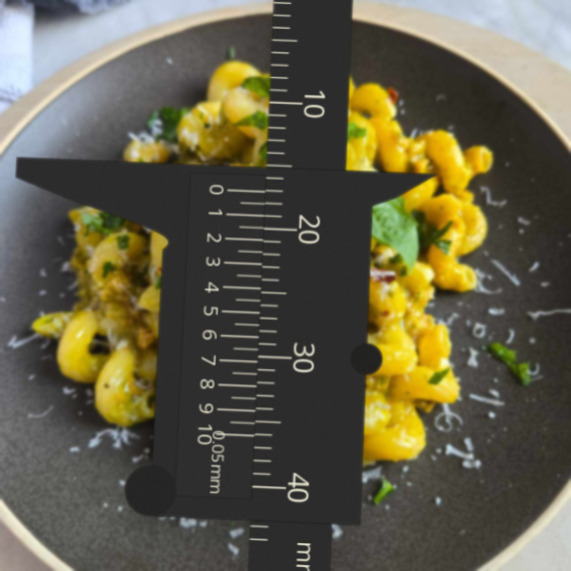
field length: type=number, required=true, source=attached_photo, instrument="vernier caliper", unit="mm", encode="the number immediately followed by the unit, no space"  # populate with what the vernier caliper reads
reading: 17.1mm
